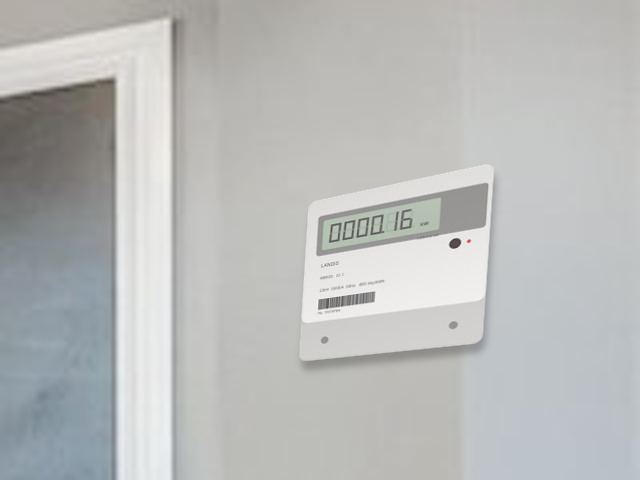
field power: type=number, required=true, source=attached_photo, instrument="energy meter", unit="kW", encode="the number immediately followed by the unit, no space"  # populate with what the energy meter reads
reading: 0.16kW
